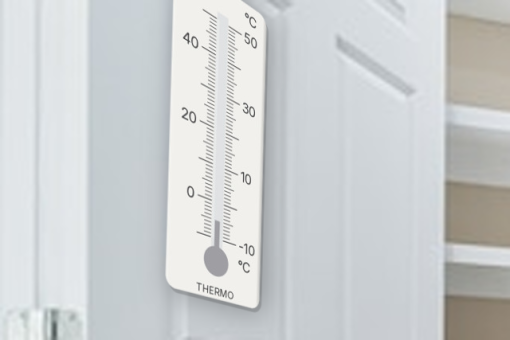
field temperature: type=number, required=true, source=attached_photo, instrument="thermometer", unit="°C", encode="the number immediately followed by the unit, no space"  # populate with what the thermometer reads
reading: -5°C
